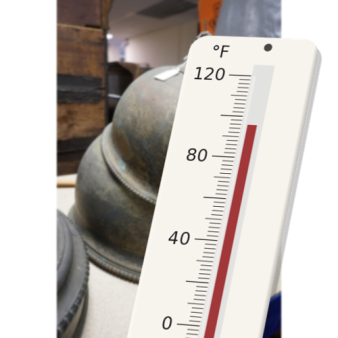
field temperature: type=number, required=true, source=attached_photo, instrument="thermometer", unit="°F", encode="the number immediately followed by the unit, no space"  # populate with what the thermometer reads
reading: 96°F
